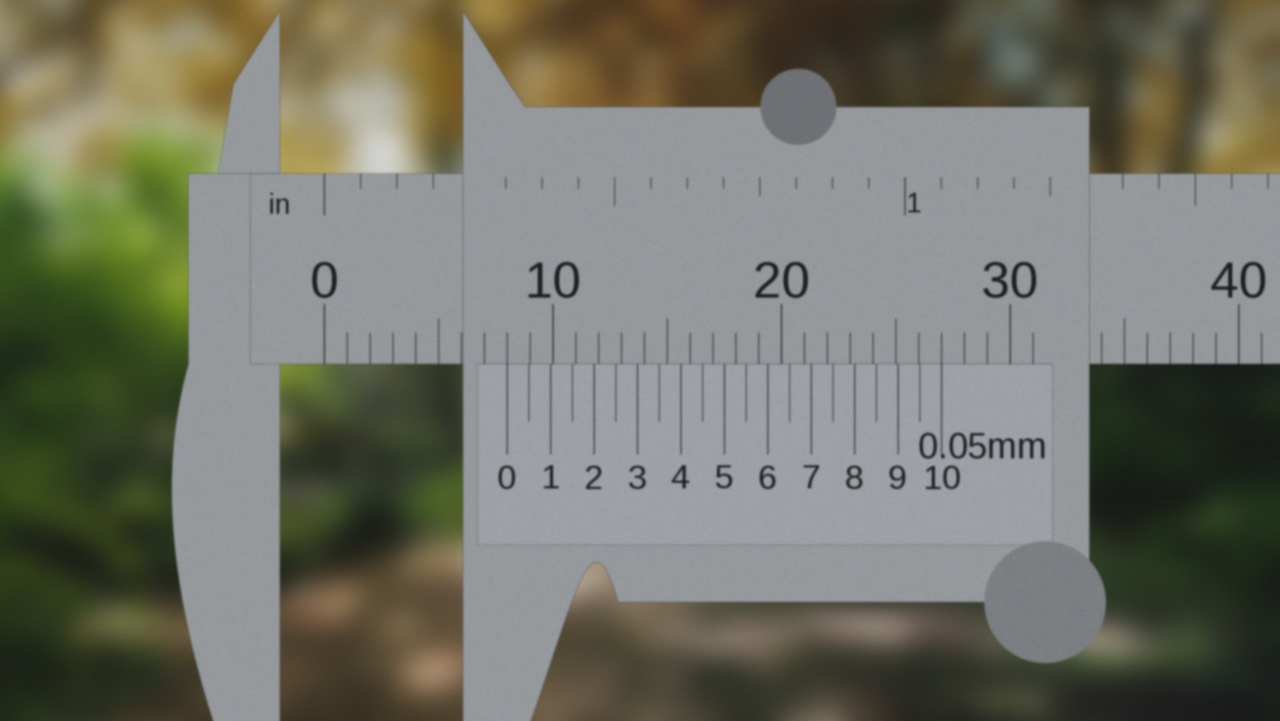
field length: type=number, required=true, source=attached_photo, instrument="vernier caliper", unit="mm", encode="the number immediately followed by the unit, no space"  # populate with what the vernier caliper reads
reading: 8.0mm
